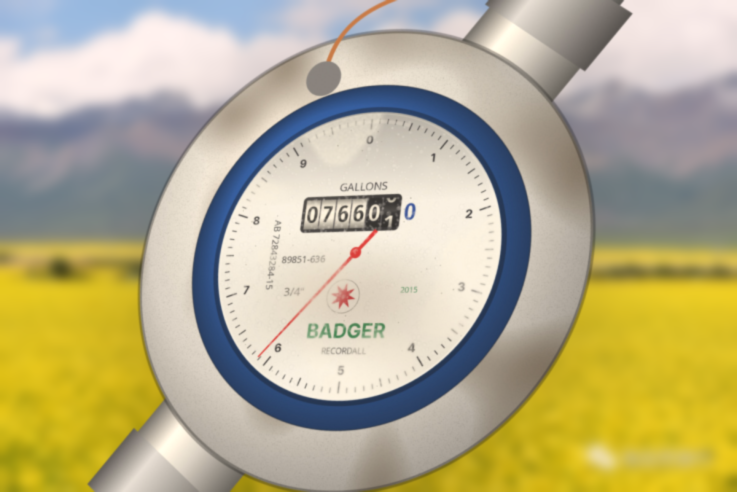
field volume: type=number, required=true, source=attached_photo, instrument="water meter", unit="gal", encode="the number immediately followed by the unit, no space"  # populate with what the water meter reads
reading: 766006.1gal
